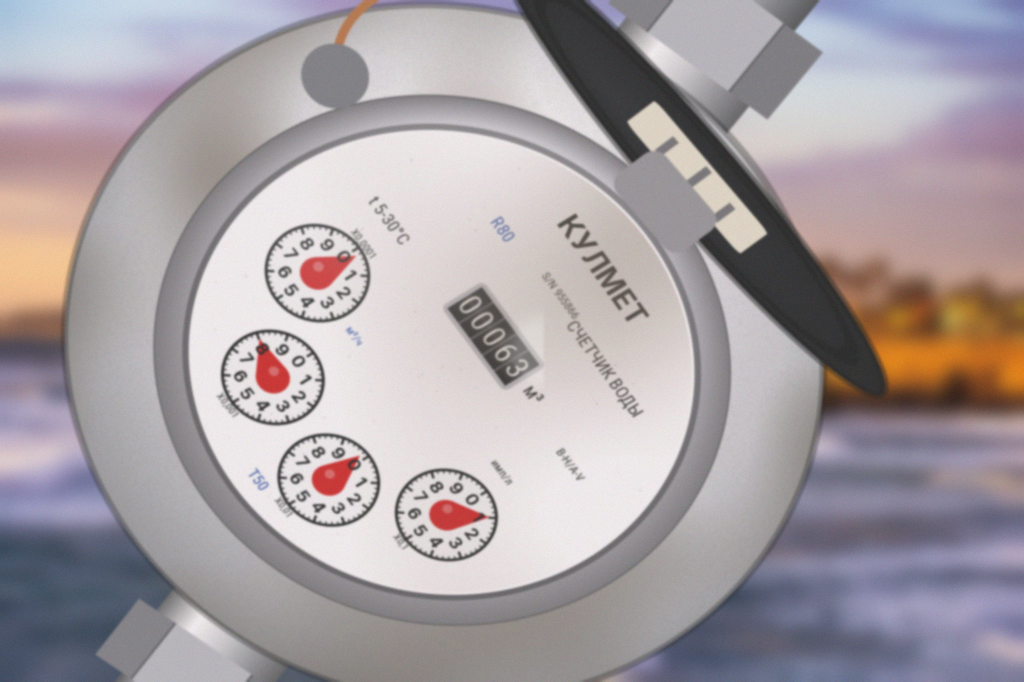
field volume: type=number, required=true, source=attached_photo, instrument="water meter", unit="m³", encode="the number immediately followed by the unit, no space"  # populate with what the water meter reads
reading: 63.0980m³
